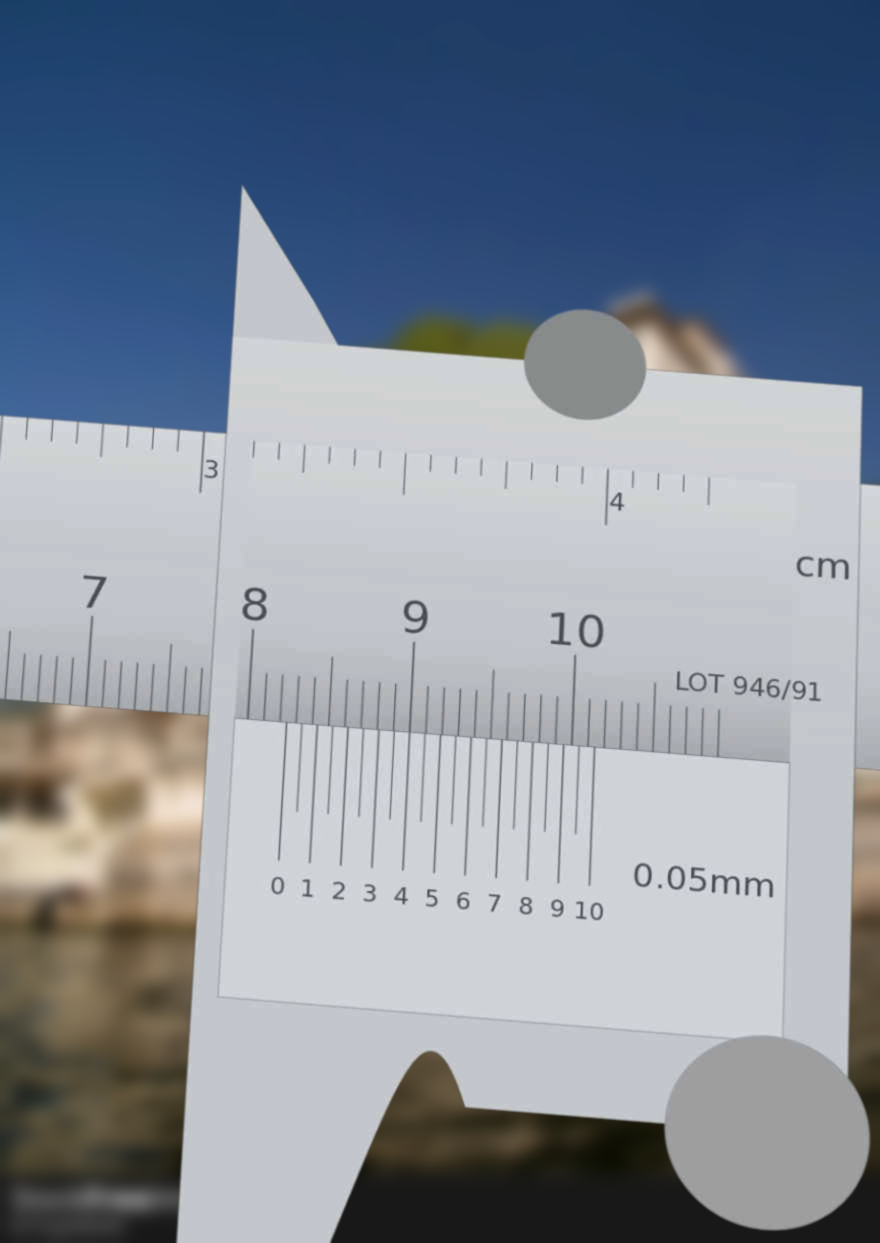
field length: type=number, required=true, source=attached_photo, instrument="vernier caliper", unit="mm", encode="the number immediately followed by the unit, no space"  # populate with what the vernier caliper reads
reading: 82.4mm
